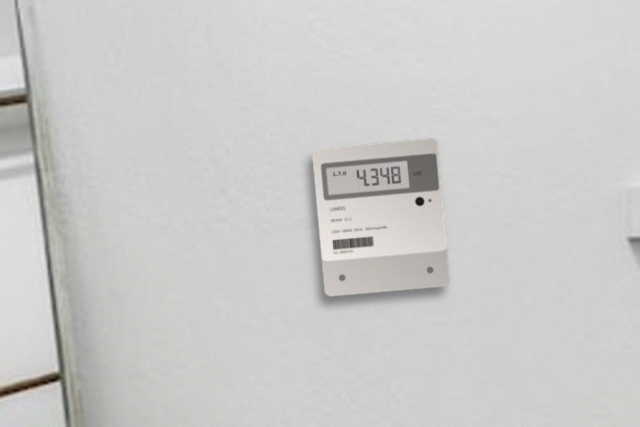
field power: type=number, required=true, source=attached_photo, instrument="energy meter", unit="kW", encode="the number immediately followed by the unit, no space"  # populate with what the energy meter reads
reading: 4.348kW
